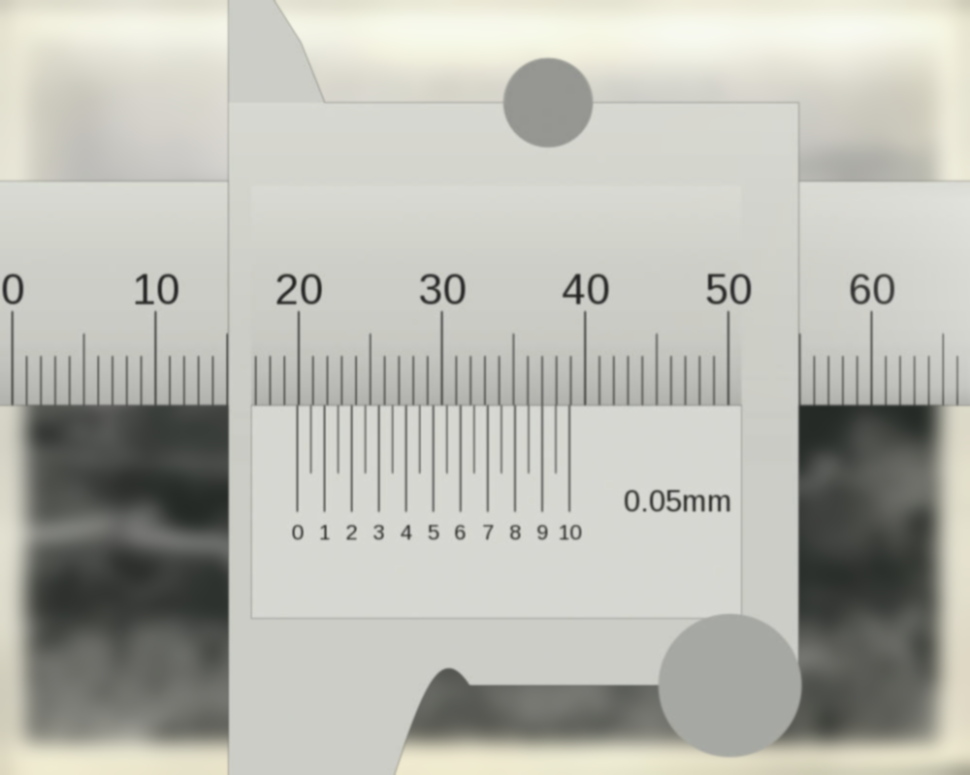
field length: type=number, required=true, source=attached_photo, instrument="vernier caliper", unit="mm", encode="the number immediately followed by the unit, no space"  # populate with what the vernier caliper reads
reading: 19.9mm
